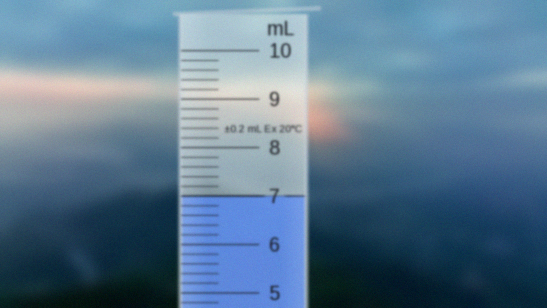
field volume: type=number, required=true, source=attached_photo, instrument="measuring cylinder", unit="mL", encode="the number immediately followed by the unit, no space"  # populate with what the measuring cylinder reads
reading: 7mL
